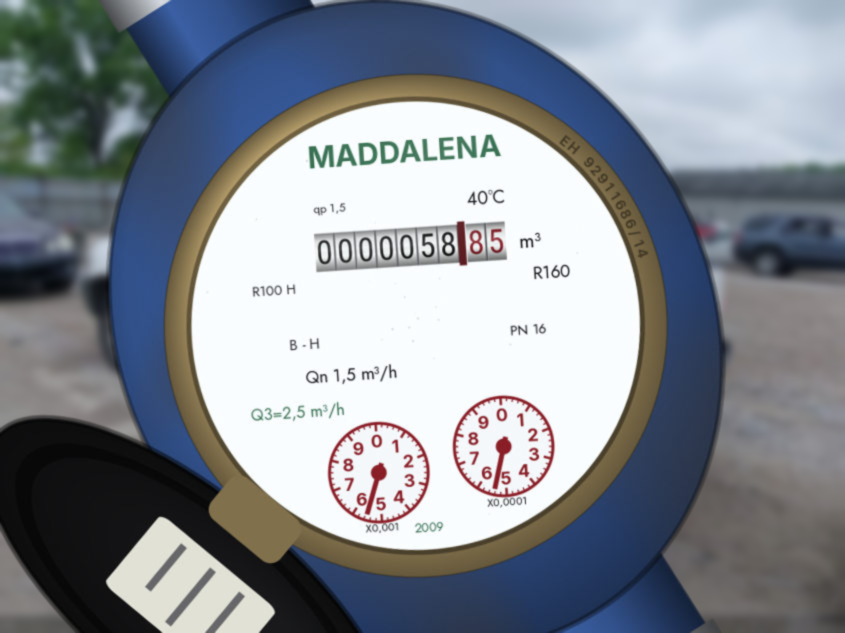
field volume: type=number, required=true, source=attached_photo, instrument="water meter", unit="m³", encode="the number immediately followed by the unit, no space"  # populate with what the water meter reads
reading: 58.8555m³
